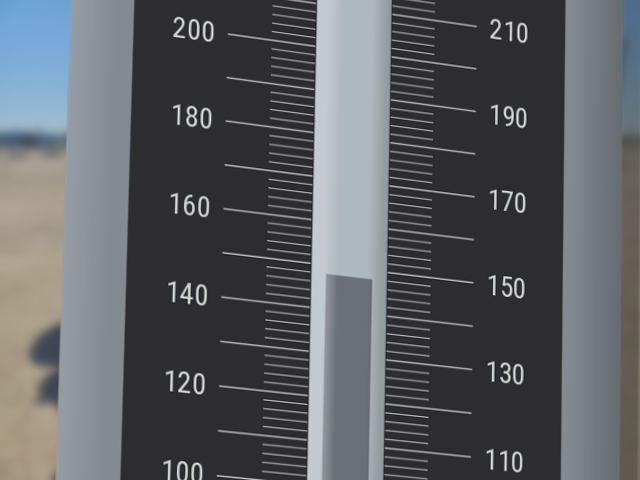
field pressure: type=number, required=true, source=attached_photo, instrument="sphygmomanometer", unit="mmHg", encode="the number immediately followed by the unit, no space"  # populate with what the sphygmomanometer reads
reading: 148mmHg
